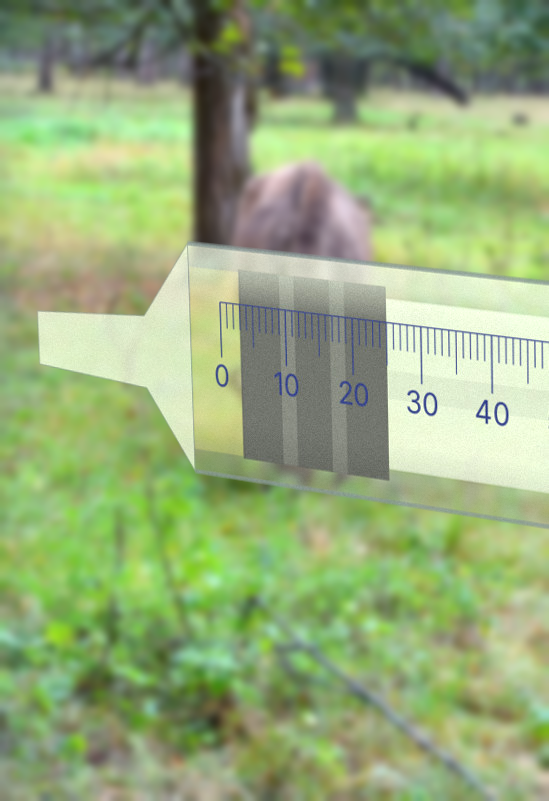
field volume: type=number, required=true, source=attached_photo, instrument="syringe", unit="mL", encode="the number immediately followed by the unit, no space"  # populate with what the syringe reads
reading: 3mL
